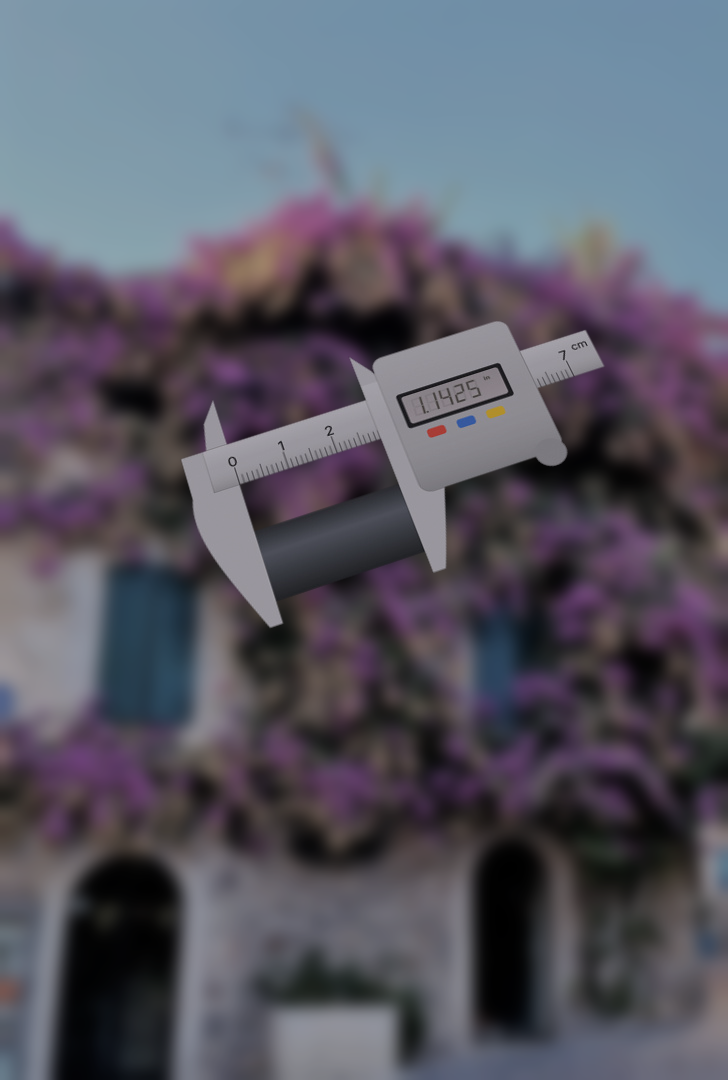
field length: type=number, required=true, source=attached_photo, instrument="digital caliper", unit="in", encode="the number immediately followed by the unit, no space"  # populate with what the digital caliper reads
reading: 1.1425in
